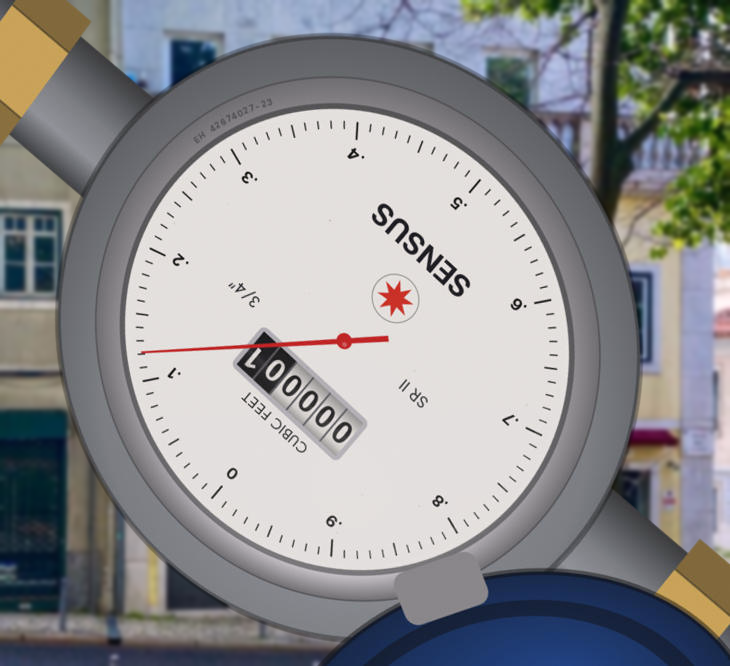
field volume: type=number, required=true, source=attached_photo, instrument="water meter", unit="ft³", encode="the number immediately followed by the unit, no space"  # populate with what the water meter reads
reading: 1.12ft³
